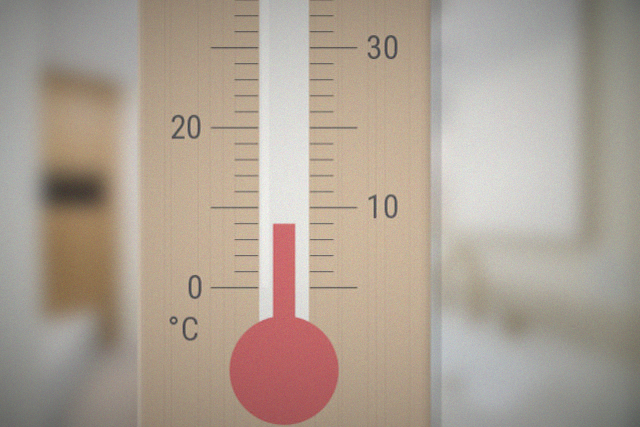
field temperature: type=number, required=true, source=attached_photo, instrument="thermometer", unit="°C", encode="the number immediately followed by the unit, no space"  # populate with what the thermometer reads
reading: 8°C
